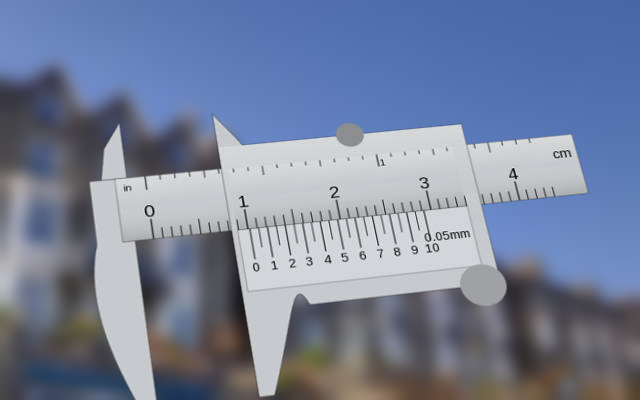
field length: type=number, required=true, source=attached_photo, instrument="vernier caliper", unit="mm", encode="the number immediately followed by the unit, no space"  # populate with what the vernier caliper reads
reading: 10.2mm
